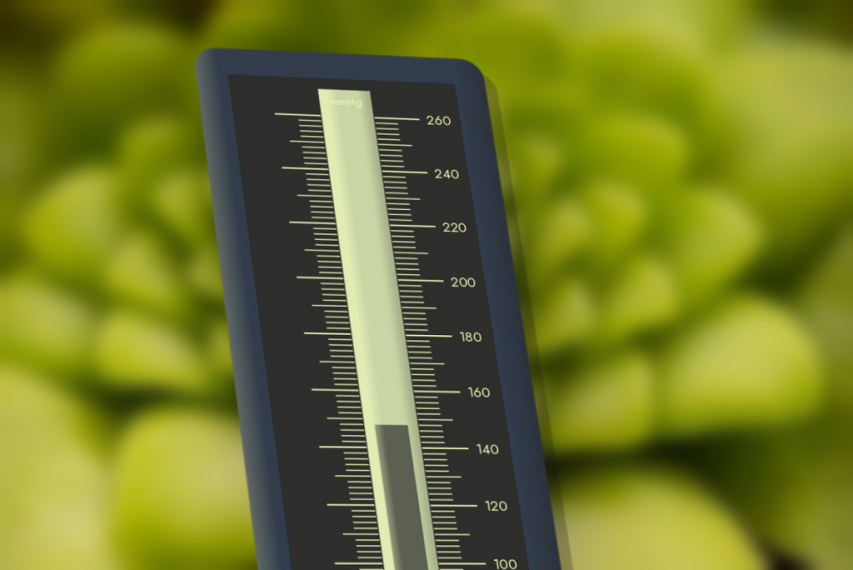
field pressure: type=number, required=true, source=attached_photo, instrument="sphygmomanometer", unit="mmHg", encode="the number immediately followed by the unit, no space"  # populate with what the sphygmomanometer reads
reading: 148mmHg
